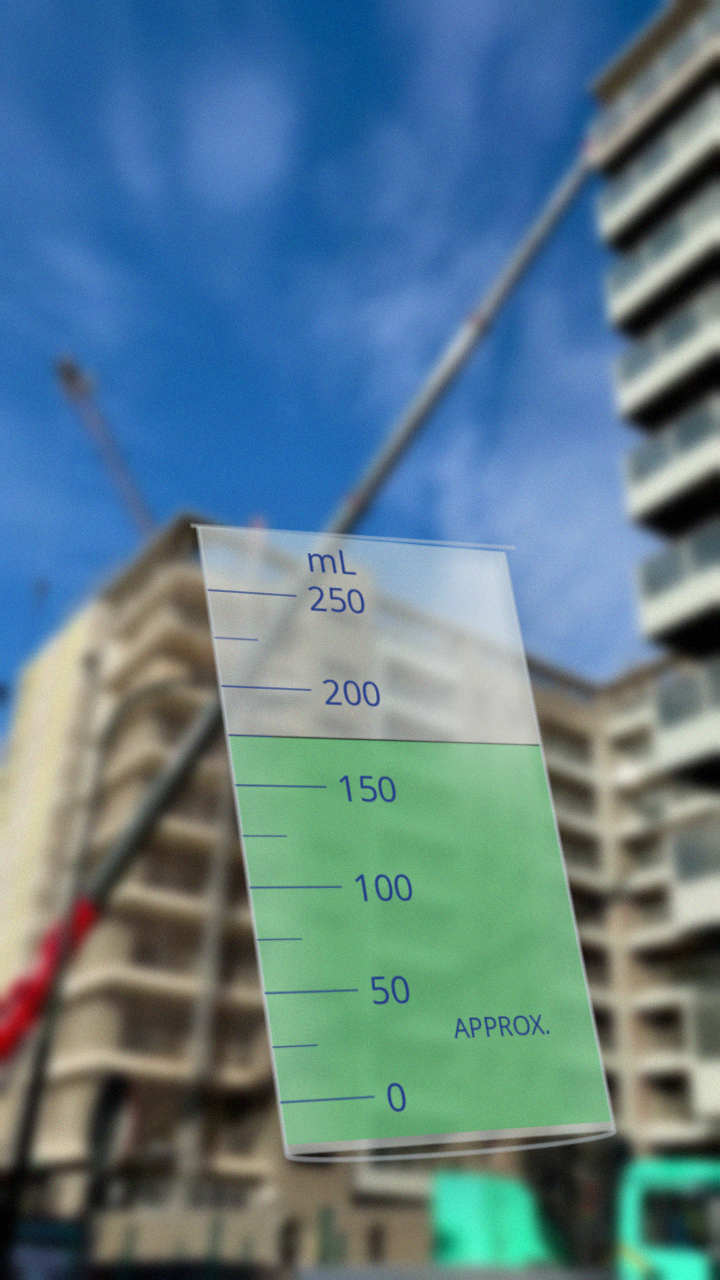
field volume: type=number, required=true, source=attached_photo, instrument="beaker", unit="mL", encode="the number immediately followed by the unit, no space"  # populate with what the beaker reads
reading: 175mL
